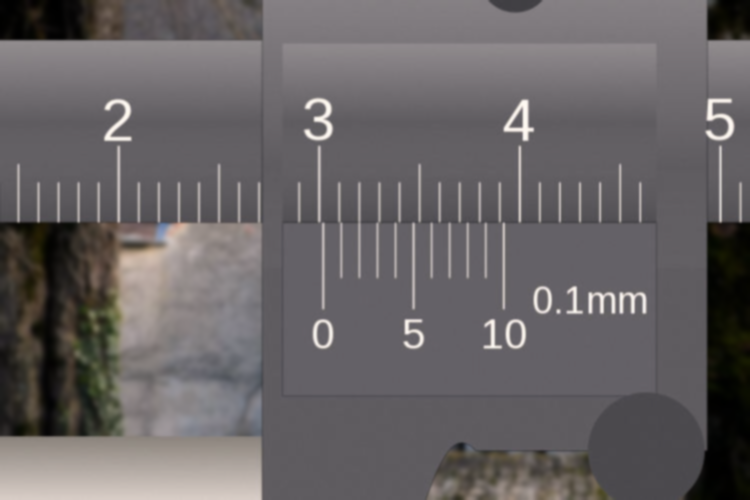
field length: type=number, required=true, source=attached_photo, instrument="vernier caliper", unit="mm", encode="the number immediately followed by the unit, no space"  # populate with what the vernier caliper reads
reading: 30.2mm
